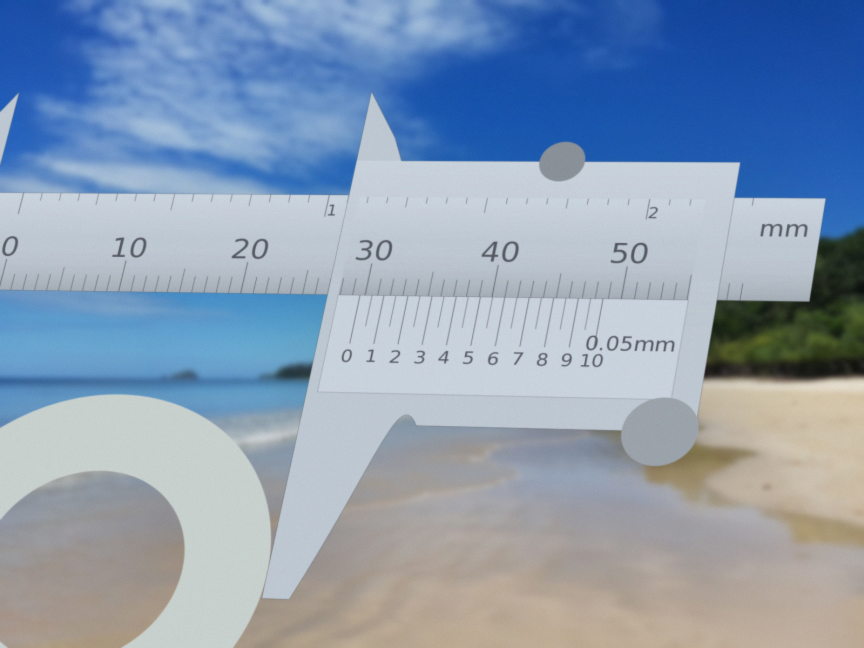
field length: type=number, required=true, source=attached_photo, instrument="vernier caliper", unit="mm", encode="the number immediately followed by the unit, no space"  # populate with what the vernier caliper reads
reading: 29.6mm
